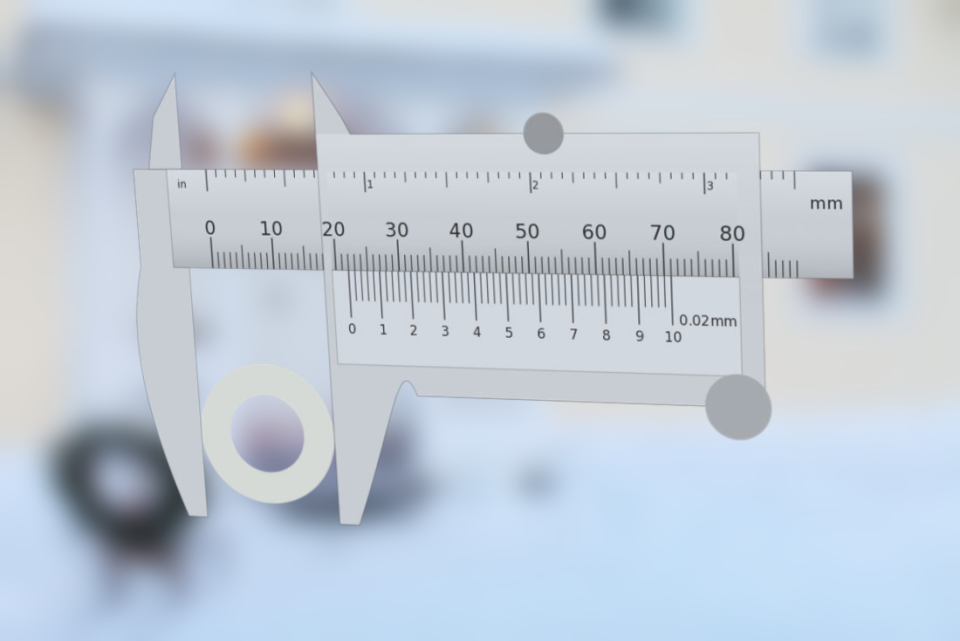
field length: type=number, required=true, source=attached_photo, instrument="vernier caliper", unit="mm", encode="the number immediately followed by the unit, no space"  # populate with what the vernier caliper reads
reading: 22.0mm
